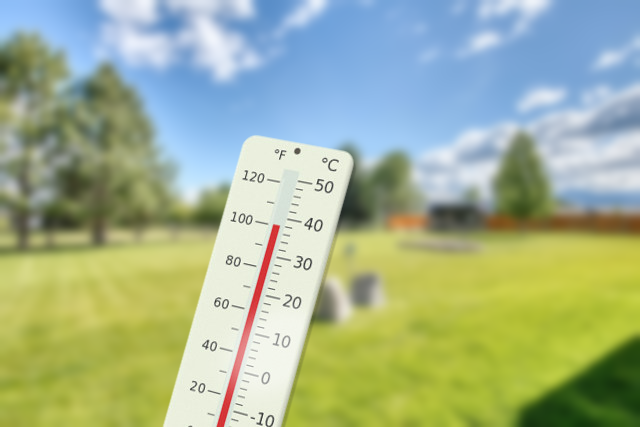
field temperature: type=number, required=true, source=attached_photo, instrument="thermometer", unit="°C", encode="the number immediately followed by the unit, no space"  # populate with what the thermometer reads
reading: 38°C
